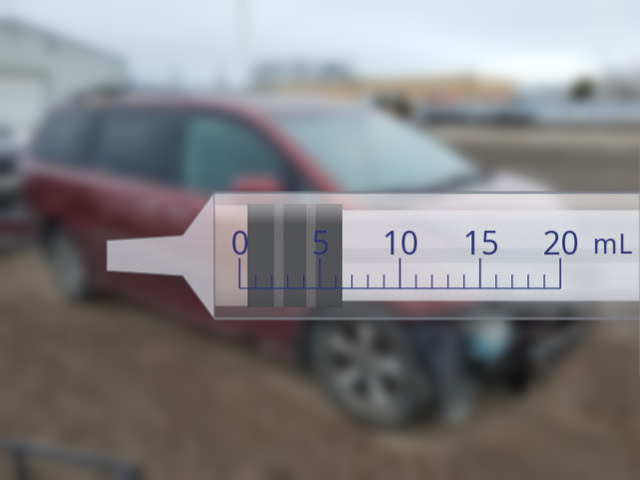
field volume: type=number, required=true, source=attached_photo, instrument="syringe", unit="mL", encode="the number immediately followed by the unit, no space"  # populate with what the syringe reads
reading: 0.5mL
